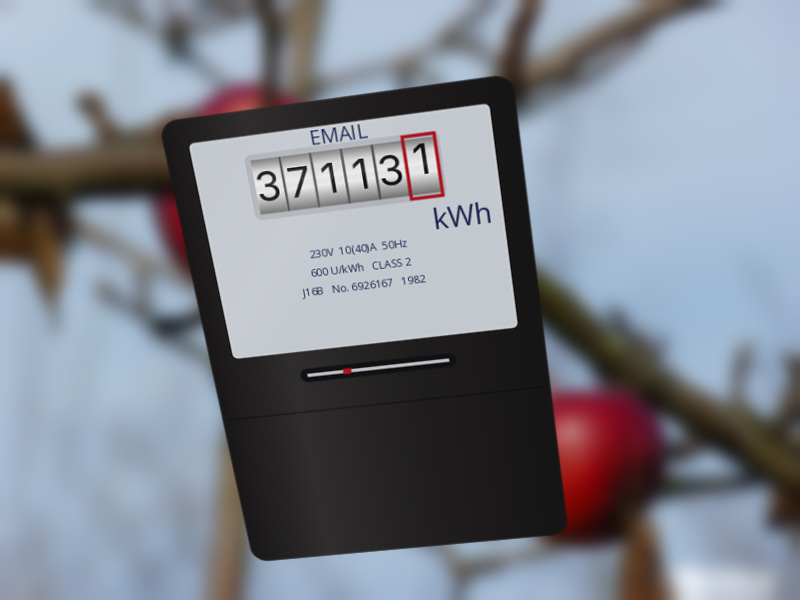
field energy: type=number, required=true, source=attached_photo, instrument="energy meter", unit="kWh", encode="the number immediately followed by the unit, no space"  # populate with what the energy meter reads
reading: 37113.1kWh
